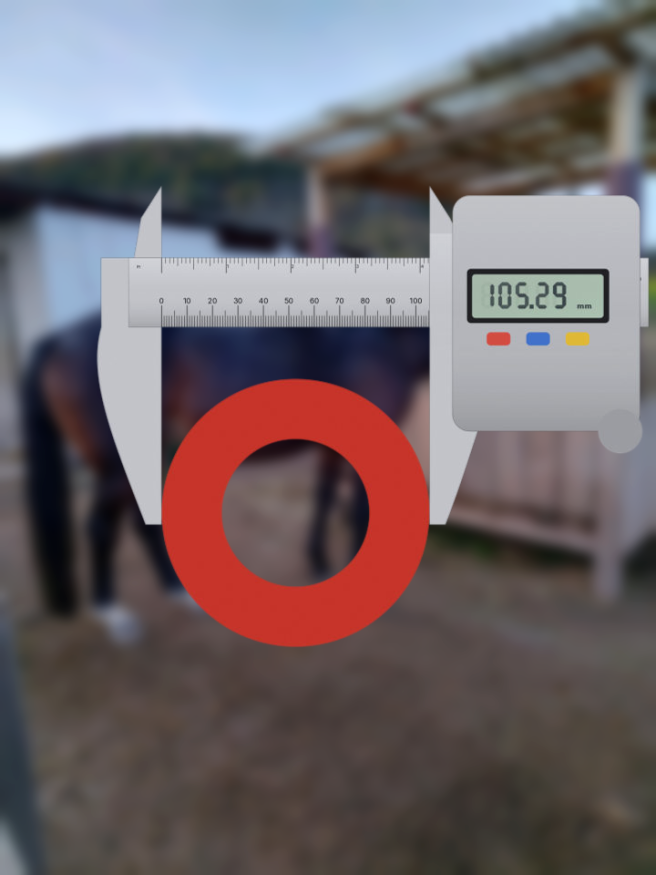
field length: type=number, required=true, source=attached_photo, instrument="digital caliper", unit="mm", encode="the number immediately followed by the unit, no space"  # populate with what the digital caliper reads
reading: 105.29mm
